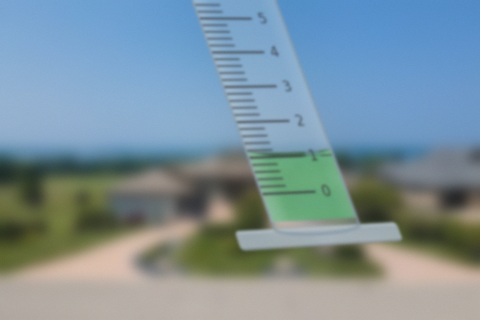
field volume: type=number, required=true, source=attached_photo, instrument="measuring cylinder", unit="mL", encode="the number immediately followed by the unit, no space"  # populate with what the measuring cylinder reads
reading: 1mL
